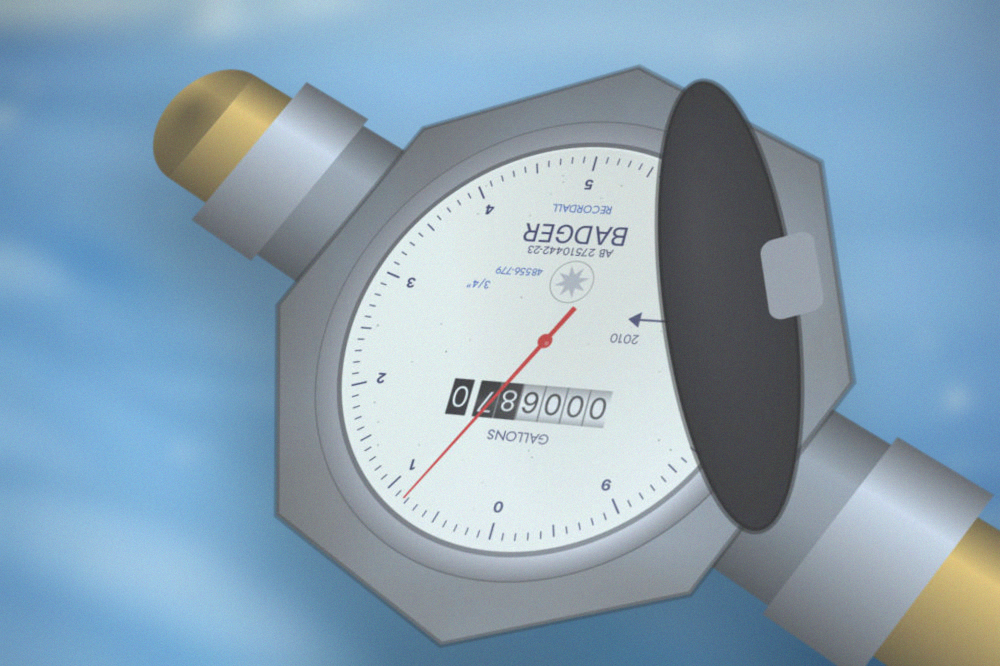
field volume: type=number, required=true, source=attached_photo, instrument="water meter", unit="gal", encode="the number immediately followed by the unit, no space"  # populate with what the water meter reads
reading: 6870.8gal
